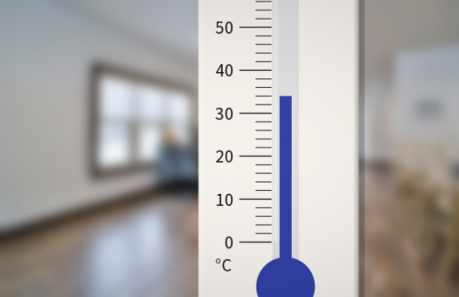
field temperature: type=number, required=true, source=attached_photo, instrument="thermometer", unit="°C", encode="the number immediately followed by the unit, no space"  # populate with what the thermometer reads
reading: 34°C
